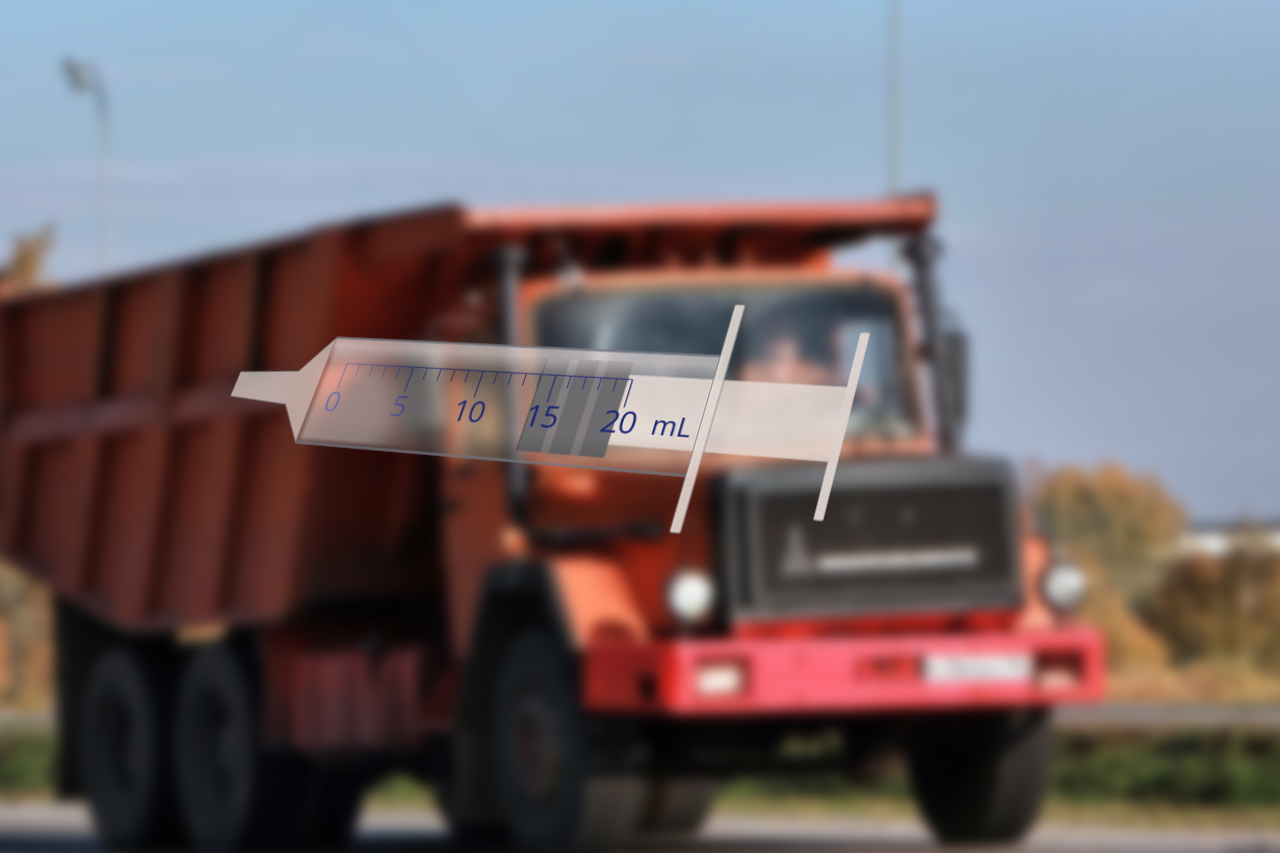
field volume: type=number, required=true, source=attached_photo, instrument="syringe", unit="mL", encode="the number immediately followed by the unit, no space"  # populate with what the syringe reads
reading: 14mL
